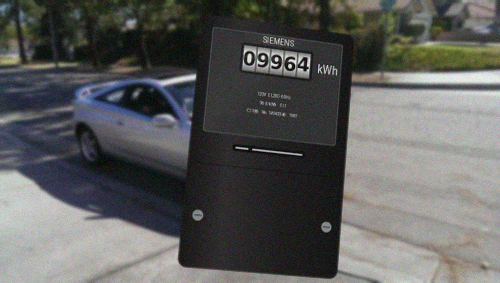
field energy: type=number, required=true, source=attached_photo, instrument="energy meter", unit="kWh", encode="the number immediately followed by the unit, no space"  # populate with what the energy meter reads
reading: 9964kWh
